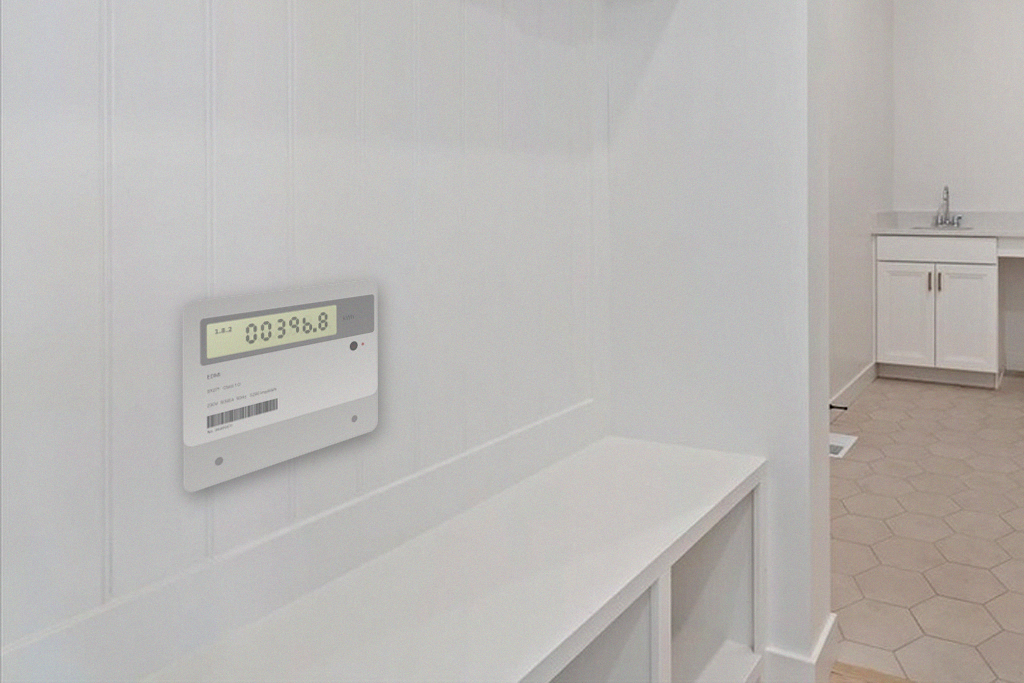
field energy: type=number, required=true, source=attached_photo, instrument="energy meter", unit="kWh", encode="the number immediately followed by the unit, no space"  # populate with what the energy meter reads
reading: 396.8kWh
